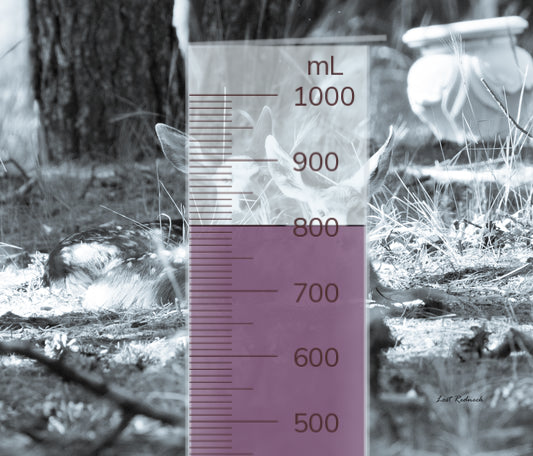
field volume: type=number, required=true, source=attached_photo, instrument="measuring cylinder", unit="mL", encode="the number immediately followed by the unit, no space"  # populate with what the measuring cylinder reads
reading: 800mL
